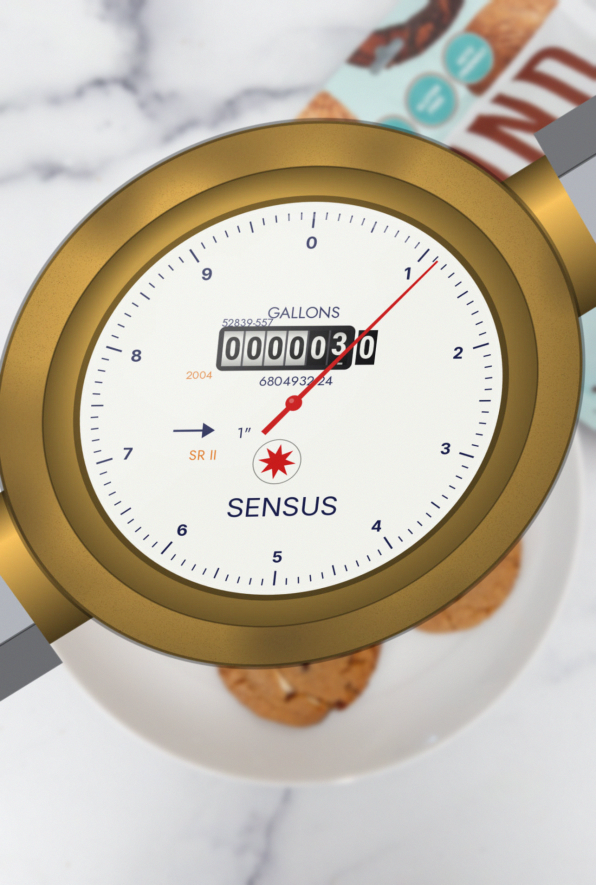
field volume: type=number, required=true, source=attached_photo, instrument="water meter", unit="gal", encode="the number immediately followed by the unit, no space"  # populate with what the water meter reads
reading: 31.1gal
